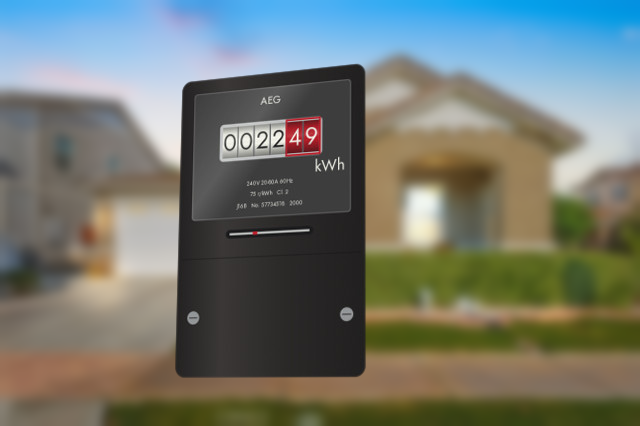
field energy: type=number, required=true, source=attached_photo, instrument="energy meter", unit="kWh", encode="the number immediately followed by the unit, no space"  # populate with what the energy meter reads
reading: 22.49kWh
